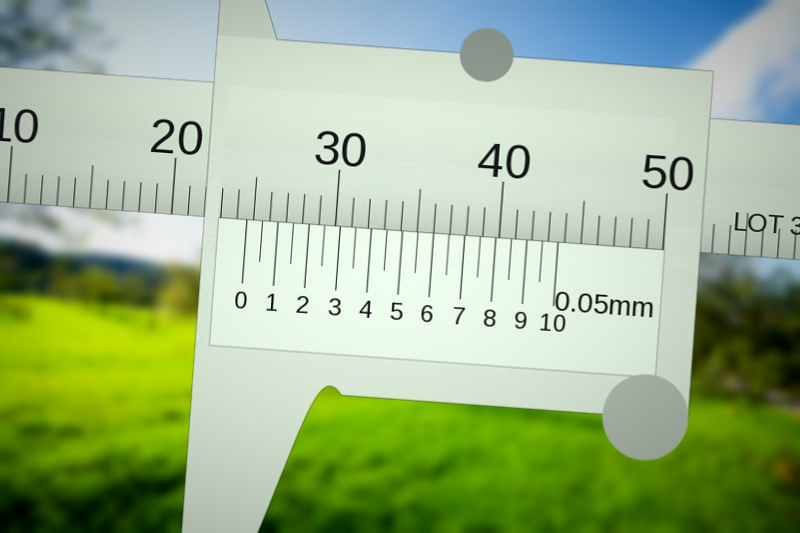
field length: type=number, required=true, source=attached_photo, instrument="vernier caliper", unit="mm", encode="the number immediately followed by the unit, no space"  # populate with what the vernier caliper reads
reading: 24.6mm
